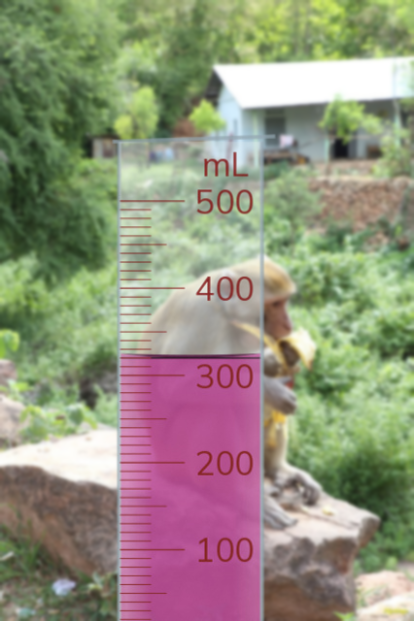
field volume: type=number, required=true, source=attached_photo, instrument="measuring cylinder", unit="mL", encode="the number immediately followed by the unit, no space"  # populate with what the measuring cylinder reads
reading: 320mL
